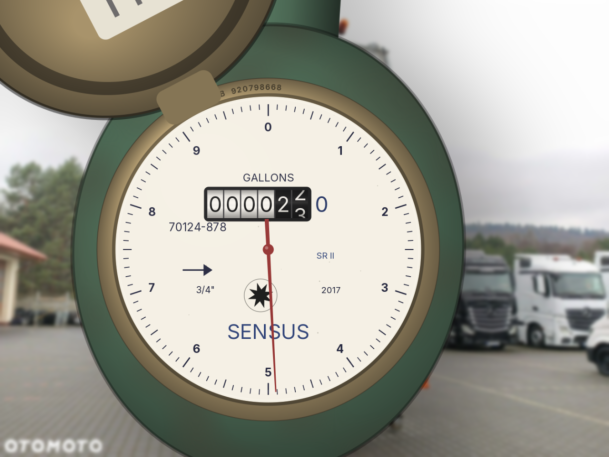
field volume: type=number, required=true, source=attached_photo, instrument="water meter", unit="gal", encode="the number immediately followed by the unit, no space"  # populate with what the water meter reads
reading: 224.9gal
